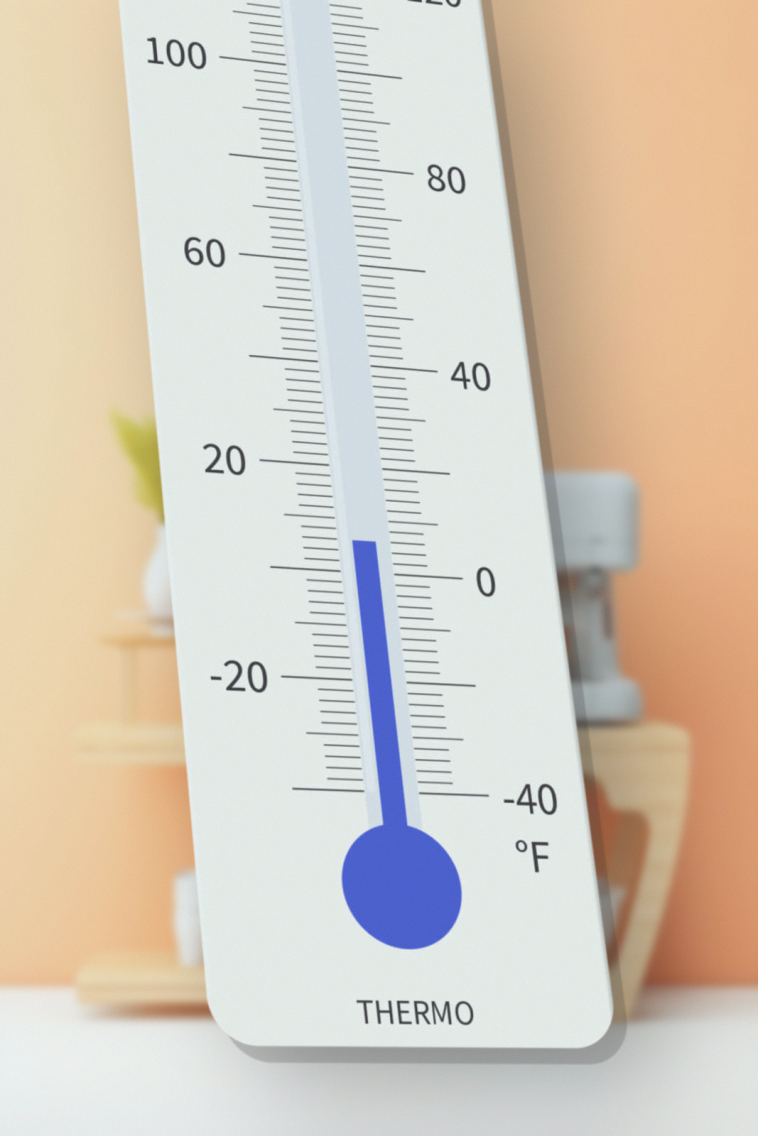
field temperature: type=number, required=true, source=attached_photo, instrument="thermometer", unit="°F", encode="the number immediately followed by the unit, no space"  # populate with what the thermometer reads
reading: 6°F
